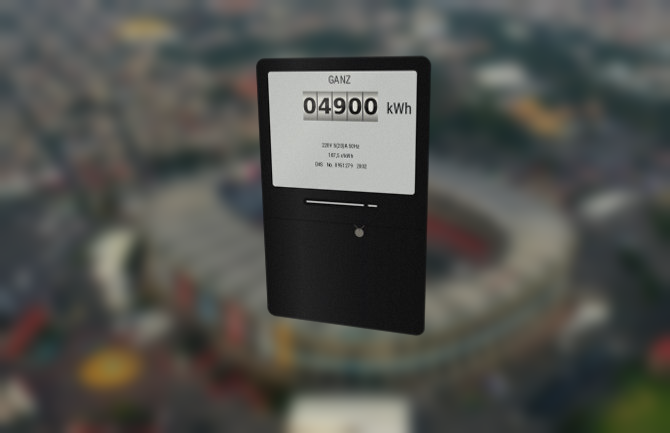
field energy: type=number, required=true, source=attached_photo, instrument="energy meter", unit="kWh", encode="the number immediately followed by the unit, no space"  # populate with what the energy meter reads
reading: 4900kWh
